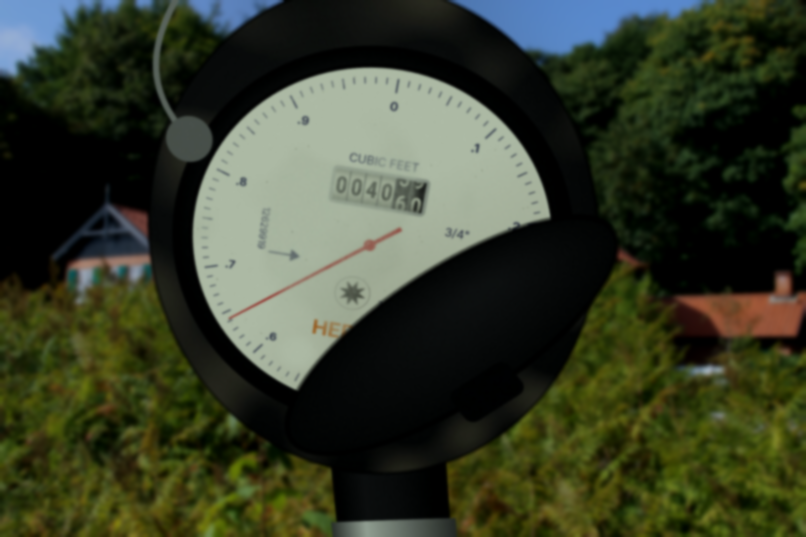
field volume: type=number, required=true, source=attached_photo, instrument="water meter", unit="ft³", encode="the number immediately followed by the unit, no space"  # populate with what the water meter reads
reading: 4059.64ft³
